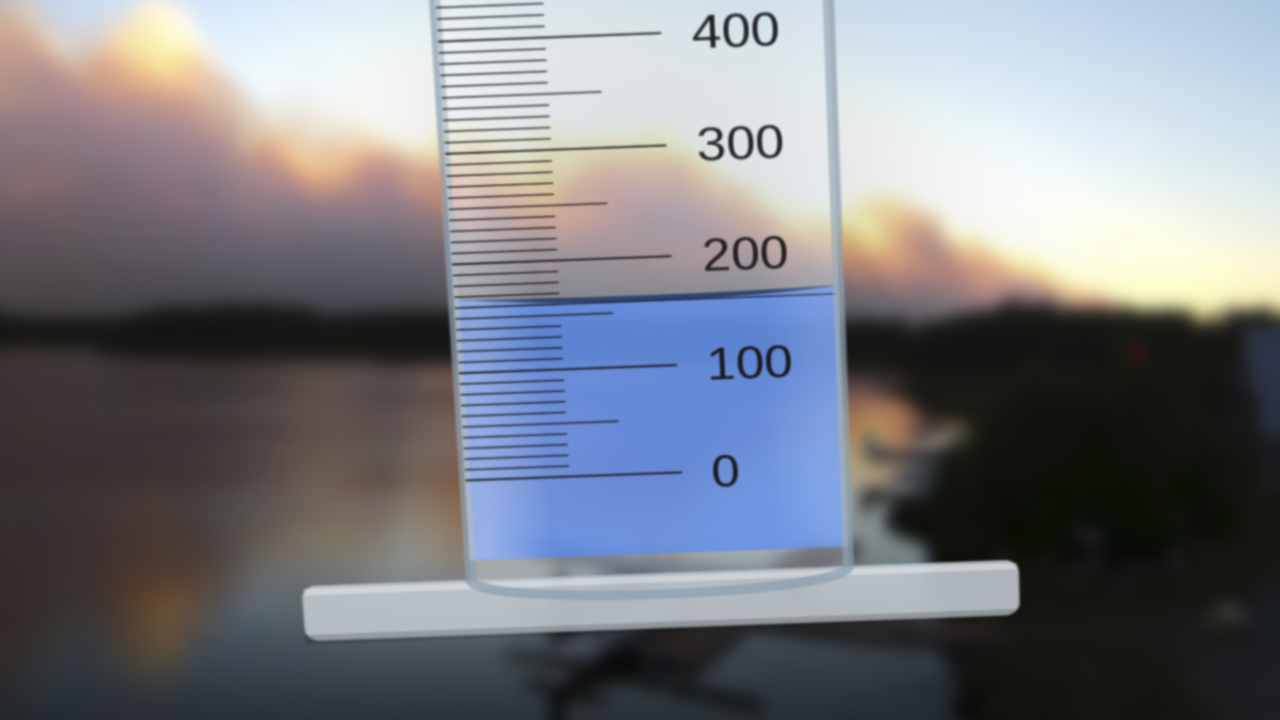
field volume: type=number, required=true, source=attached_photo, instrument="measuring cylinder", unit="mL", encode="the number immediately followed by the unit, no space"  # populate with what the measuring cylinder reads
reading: 160mL
